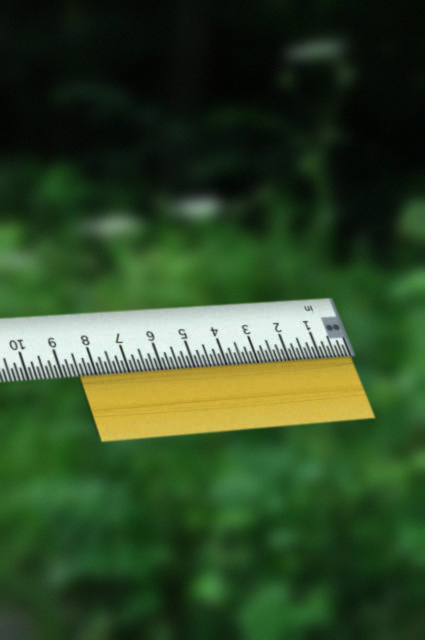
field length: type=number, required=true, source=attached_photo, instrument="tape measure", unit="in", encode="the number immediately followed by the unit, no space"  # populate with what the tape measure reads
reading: 8.5in
